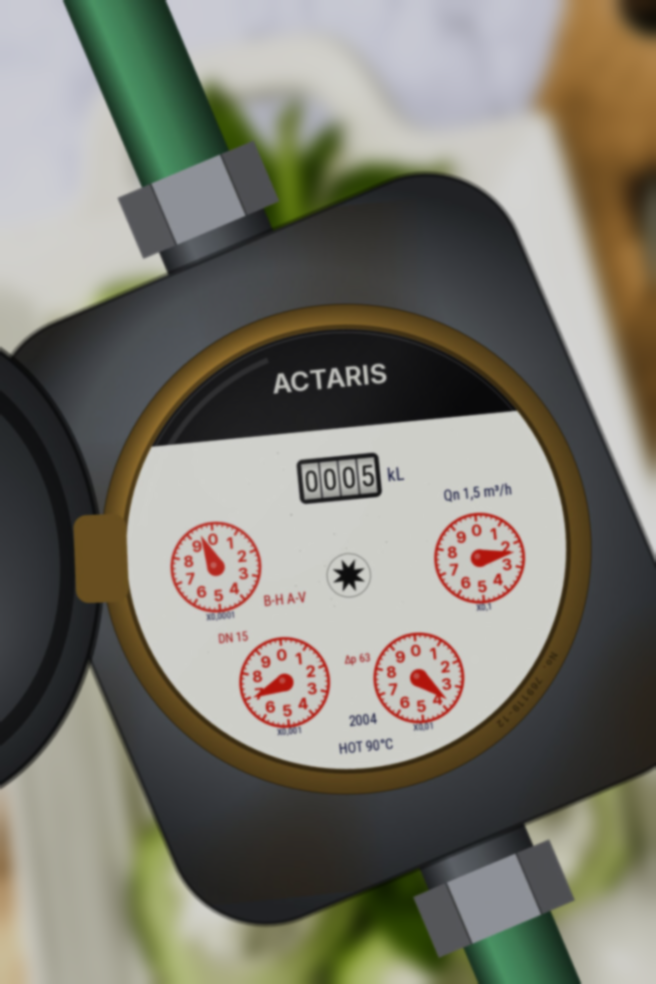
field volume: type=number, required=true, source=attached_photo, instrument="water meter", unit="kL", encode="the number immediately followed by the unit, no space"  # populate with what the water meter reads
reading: 5.2369kL
